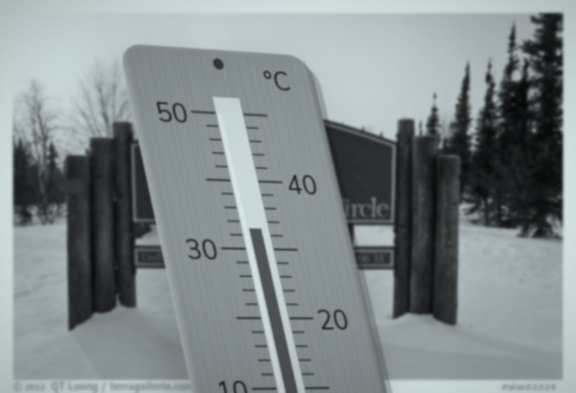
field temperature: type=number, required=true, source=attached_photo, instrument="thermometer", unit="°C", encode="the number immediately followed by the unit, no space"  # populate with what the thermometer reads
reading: 33°C
